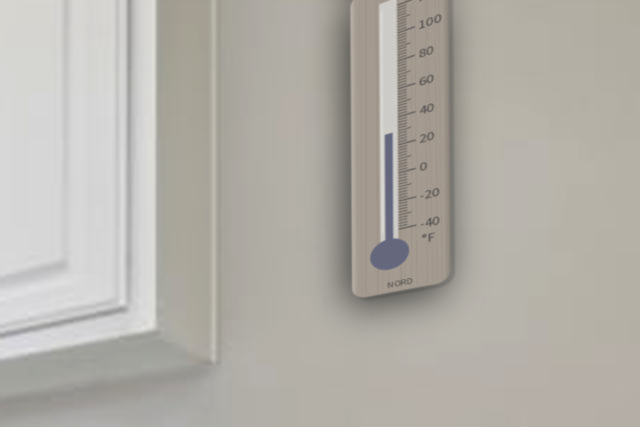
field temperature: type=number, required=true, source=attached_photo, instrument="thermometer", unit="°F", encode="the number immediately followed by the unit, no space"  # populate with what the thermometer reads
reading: 30°F
